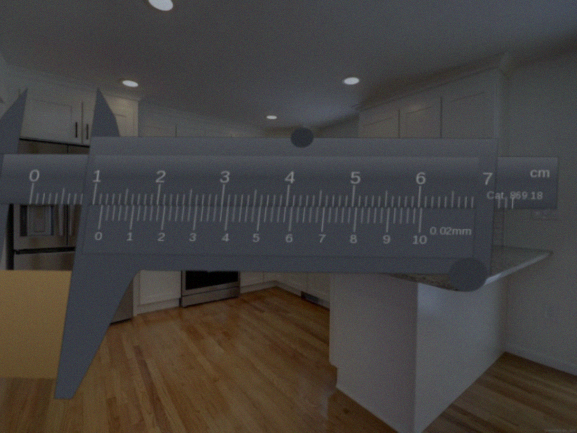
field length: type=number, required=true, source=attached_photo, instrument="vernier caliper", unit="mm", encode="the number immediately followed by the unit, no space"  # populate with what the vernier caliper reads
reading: 11.4mm
